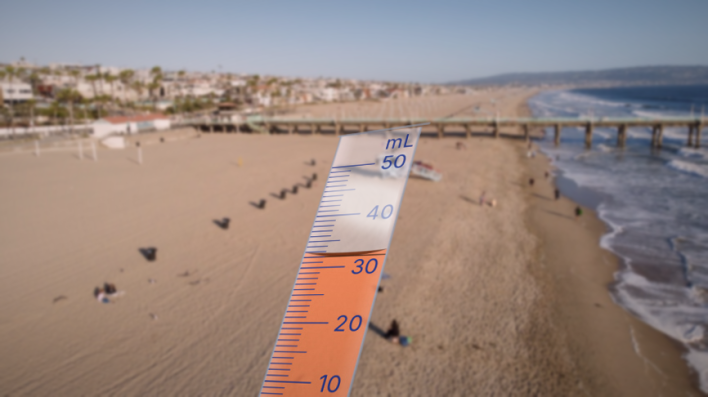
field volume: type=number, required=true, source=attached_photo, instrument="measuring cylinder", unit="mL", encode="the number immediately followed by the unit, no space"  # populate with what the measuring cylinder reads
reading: 32mL
